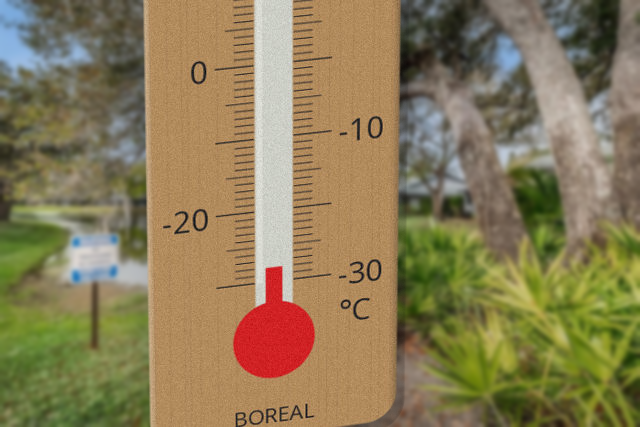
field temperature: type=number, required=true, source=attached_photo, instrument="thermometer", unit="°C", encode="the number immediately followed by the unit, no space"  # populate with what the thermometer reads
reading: -28°C
